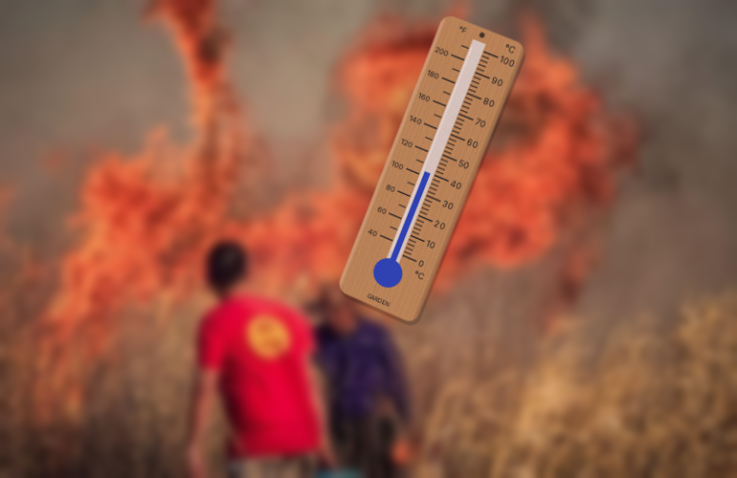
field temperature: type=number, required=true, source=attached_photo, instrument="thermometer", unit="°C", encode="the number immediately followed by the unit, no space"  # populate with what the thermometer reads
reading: 40°C
